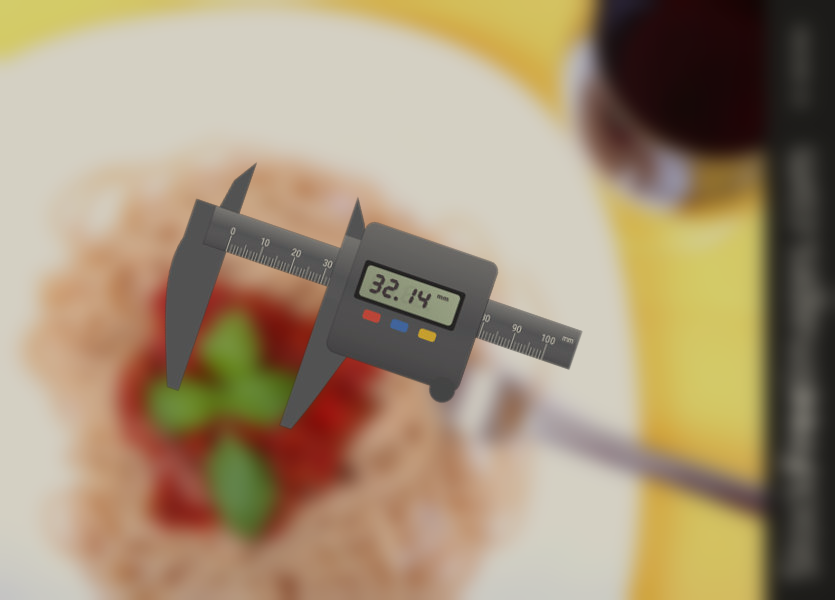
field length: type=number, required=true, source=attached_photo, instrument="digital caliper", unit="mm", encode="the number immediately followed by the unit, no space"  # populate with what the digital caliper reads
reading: 32.14mm
